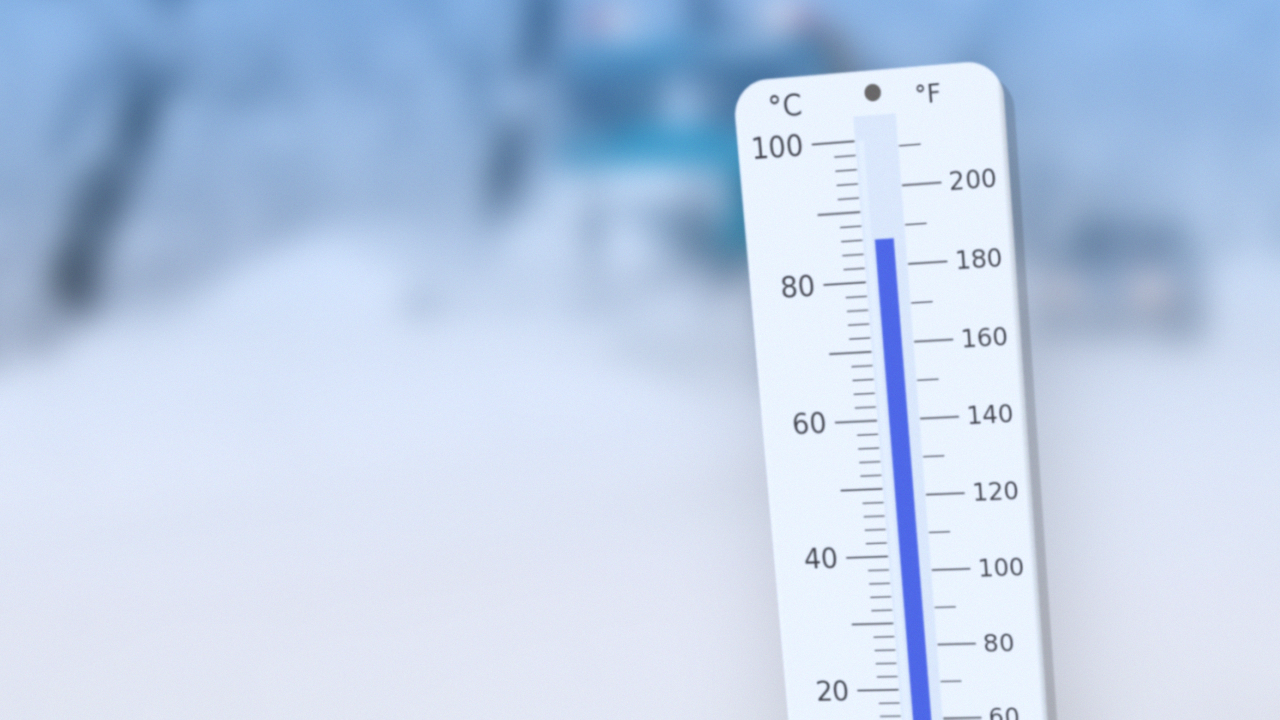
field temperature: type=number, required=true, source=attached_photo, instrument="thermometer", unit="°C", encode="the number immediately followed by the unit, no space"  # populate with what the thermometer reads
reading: 86°C
